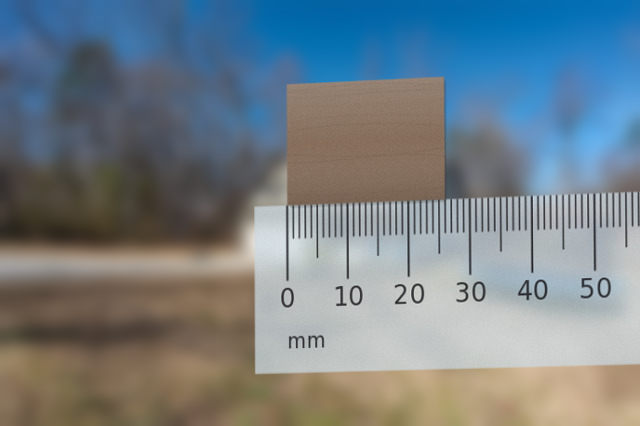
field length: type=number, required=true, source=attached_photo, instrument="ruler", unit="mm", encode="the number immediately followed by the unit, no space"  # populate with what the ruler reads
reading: 26mm
